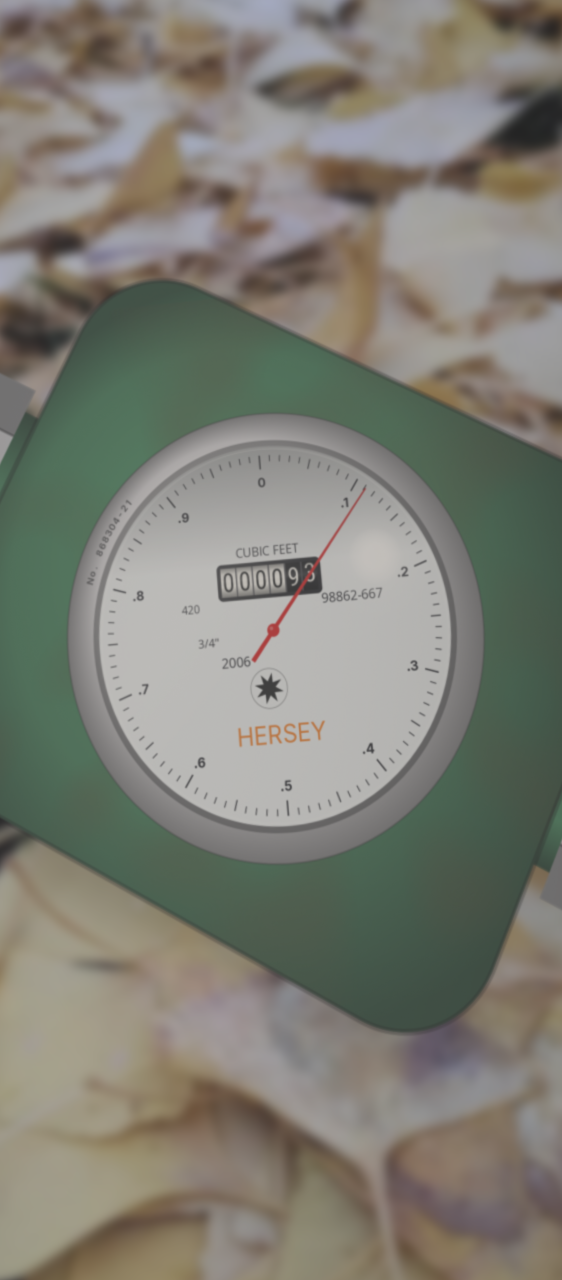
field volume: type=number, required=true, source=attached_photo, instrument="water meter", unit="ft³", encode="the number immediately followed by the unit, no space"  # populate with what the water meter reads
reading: 93.11ft³
